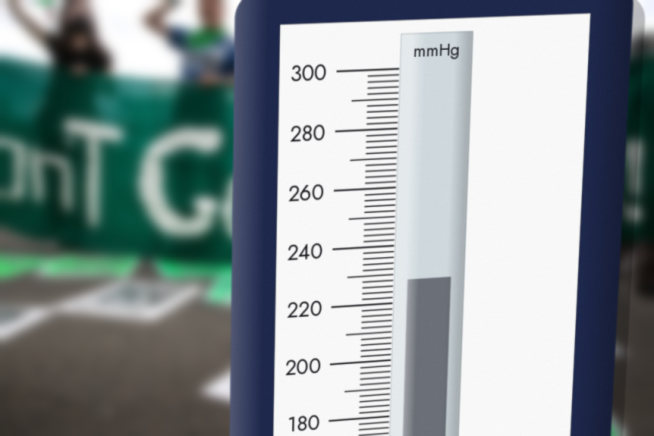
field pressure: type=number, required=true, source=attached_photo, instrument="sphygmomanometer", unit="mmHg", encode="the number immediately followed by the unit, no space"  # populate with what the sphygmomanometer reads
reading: 228mmHg
